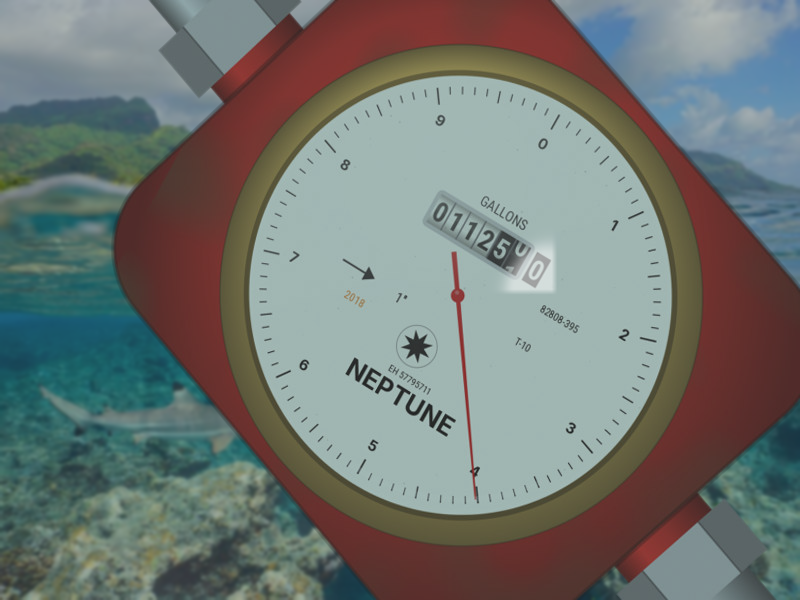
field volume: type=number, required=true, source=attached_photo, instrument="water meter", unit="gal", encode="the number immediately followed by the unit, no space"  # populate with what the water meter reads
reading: 112504.0gal
